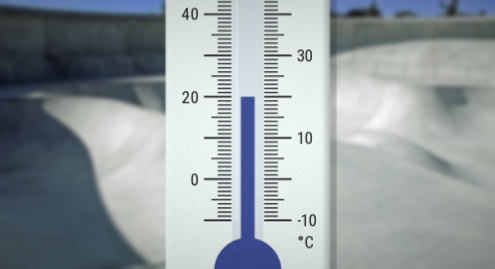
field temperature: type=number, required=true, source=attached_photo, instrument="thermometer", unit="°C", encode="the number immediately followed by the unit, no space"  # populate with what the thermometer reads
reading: 20°C
